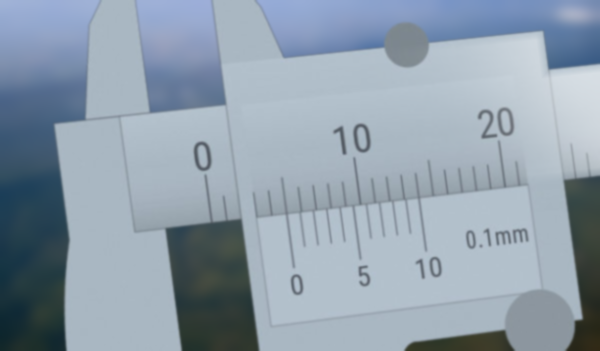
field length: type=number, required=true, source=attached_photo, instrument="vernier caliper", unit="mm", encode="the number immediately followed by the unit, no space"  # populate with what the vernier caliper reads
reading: 5.0mm
